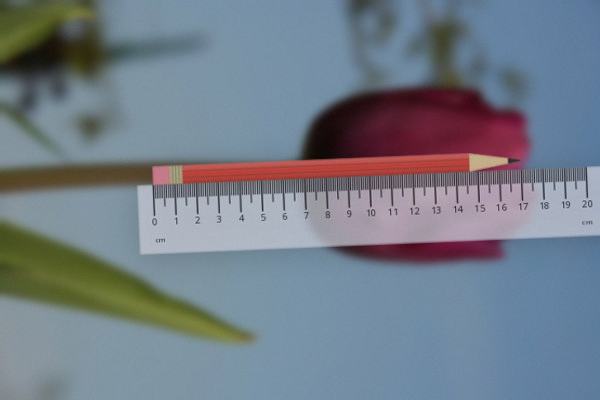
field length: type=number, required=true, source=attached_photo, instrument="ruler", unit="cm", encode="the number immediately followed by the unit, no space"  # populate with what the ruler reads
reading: 17cm
